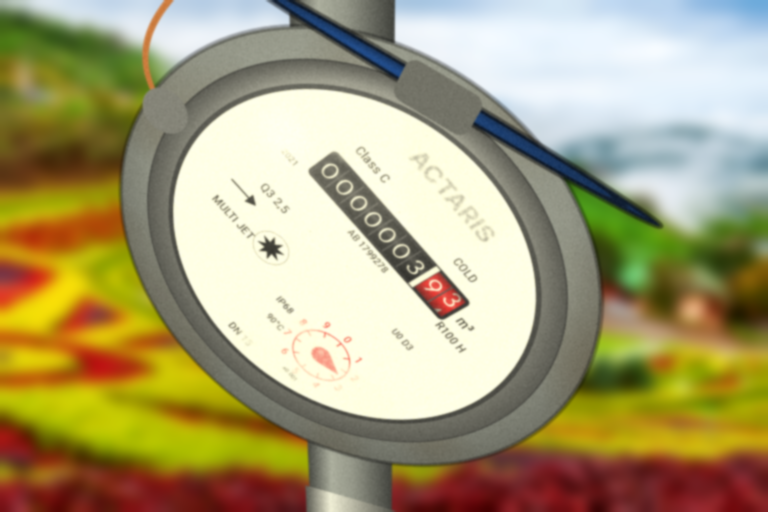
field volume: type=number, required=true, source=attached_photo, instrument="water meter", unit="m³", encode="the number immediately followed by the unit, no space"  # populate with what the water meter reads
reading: 3.932m³
